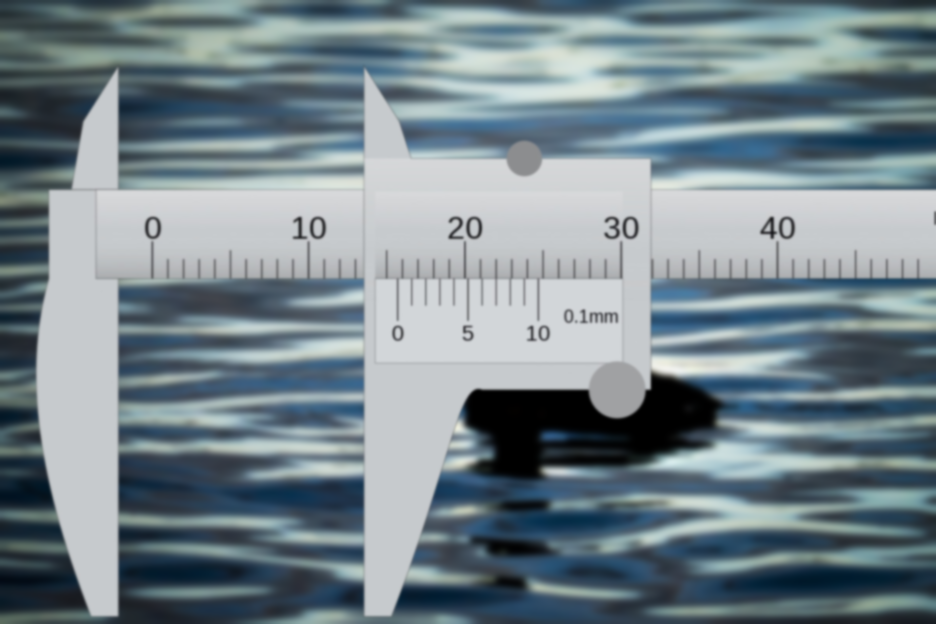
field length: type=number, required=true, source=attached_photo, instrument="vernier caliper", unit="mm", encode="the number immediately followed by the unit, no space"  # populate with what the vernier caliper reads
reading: 15.7mm
